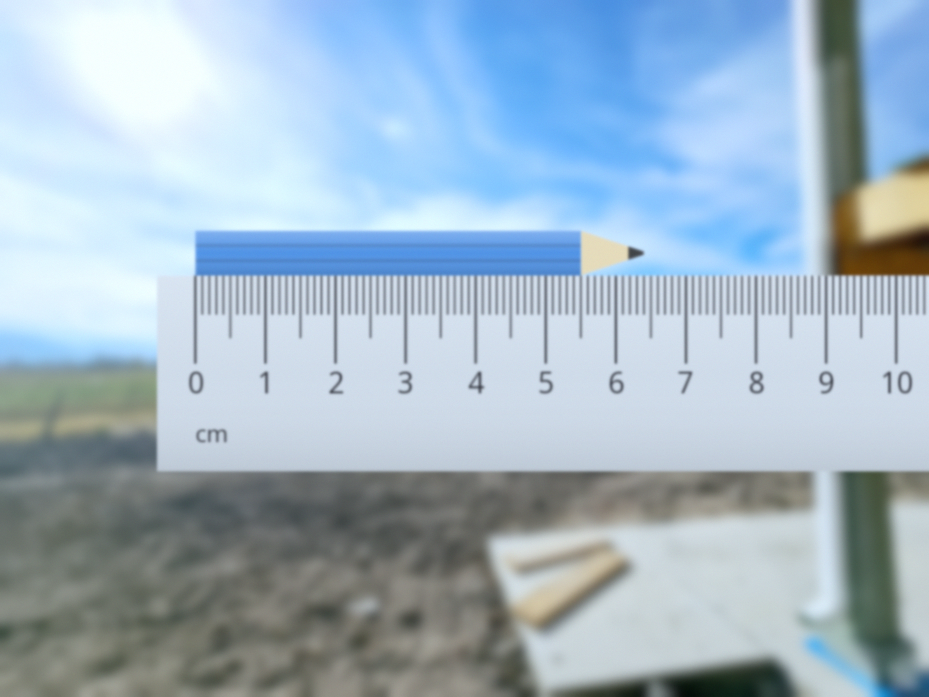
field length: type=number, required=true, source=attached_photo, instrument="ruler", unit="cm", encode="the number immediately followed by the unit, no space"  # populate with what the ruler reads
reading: 6.4cm
